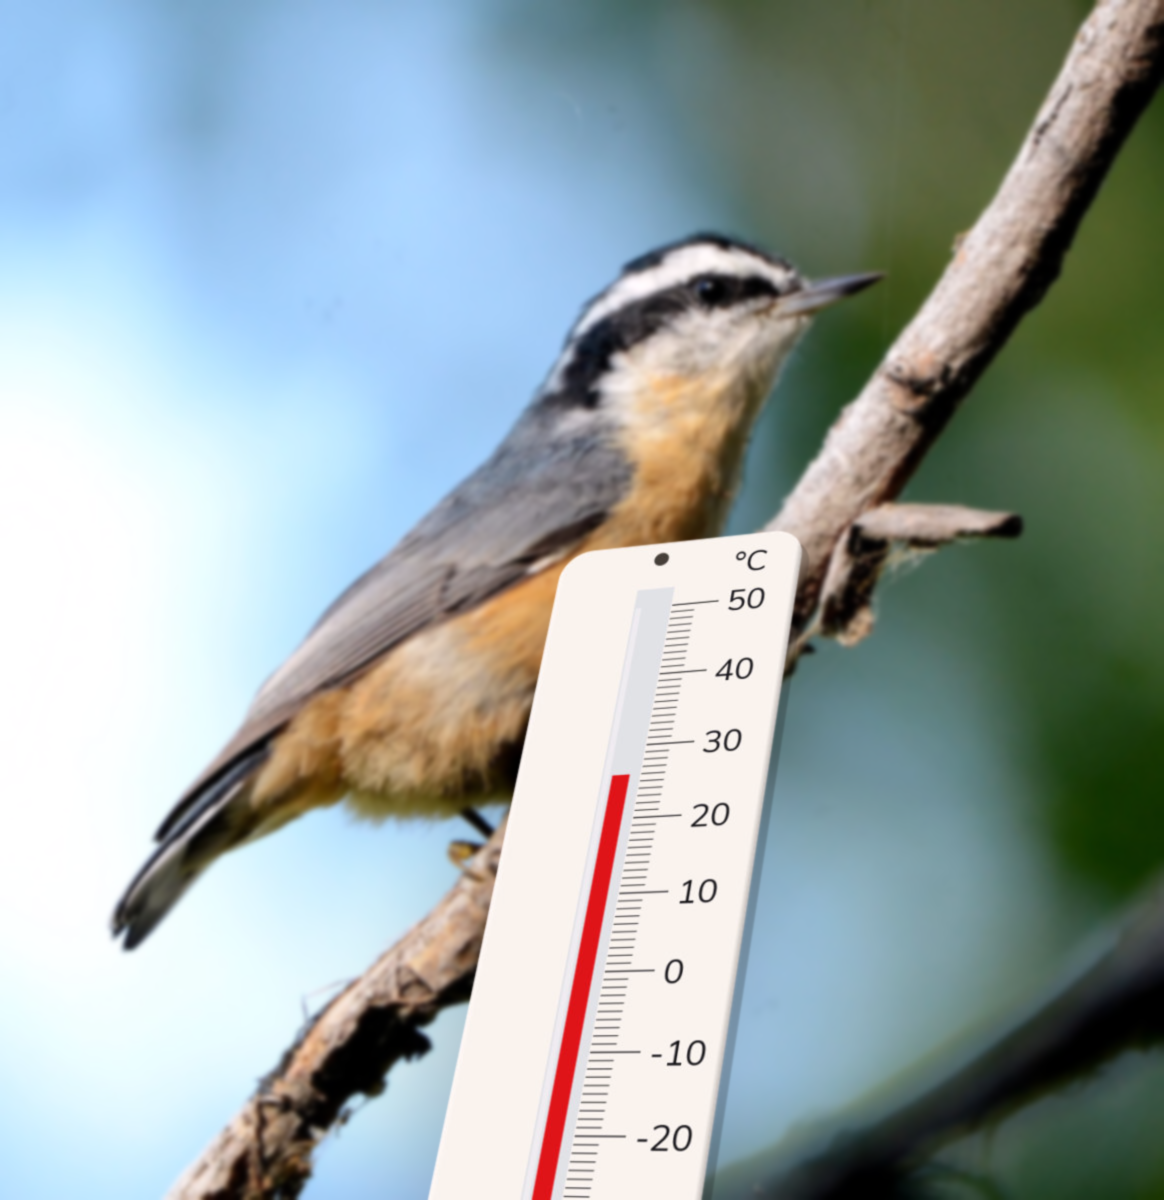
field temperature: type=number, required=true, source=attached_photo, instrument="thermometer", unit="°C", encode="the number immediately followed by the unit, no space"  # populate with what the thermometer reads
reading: 26°C
